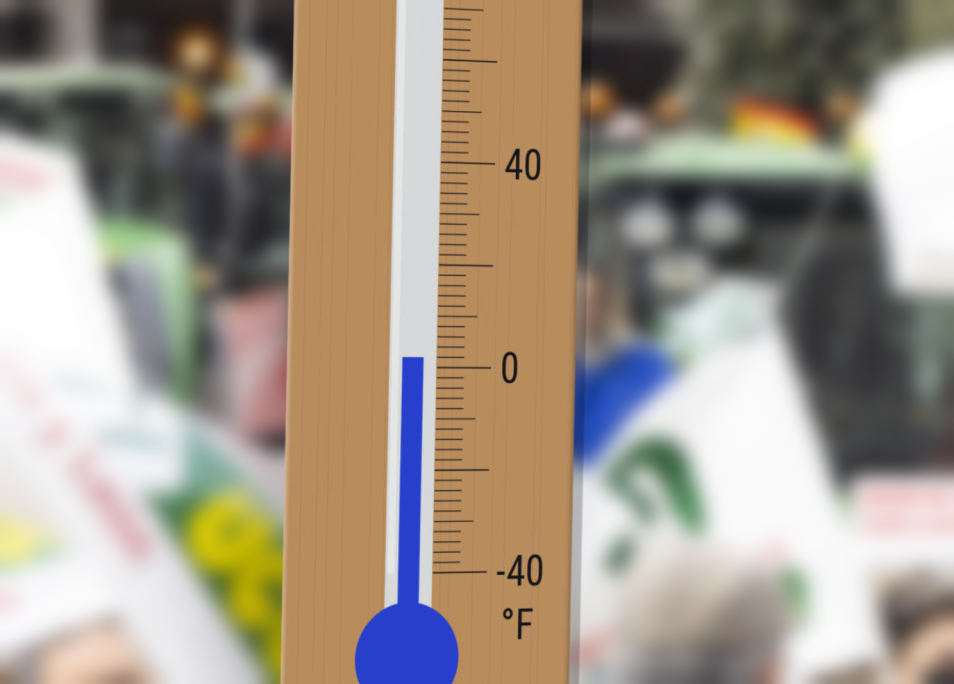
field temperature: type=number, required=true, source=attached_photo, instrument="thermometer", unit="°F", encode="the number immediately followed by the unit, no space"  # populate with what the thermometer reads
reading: 2°F
